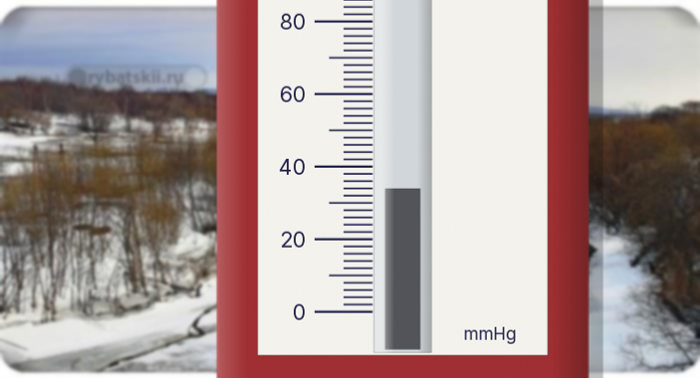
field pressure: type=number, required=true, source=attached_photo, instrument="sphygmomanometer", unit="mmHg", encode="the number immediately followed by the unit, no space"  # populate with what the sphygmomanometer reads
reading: 34mmHg
